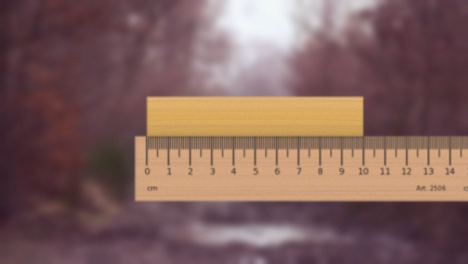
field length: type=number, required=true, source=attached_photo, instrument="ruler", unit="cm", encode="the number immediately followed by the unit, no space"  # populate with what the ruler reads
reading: 10cm
